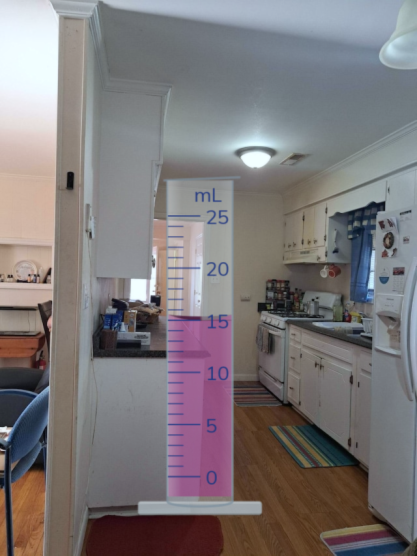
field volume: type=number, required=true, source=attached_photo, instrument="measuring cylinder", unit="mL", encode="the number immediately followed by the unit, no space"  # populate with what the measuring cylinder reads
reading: 15mL
